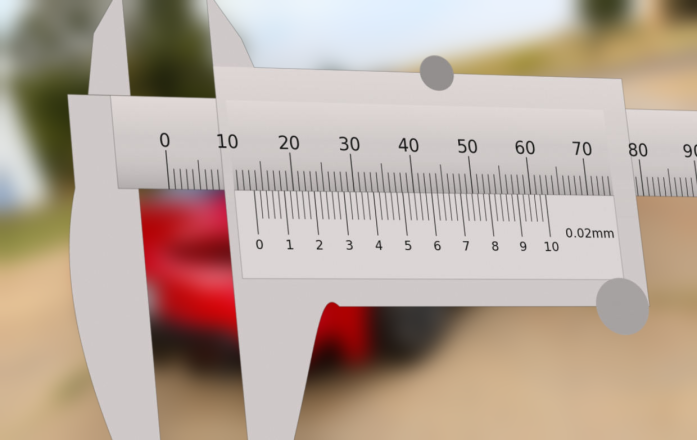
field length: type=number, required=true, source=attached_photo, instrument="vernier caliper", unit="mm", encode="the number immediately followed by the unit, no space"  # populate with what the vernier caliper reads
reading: 13.6mm
